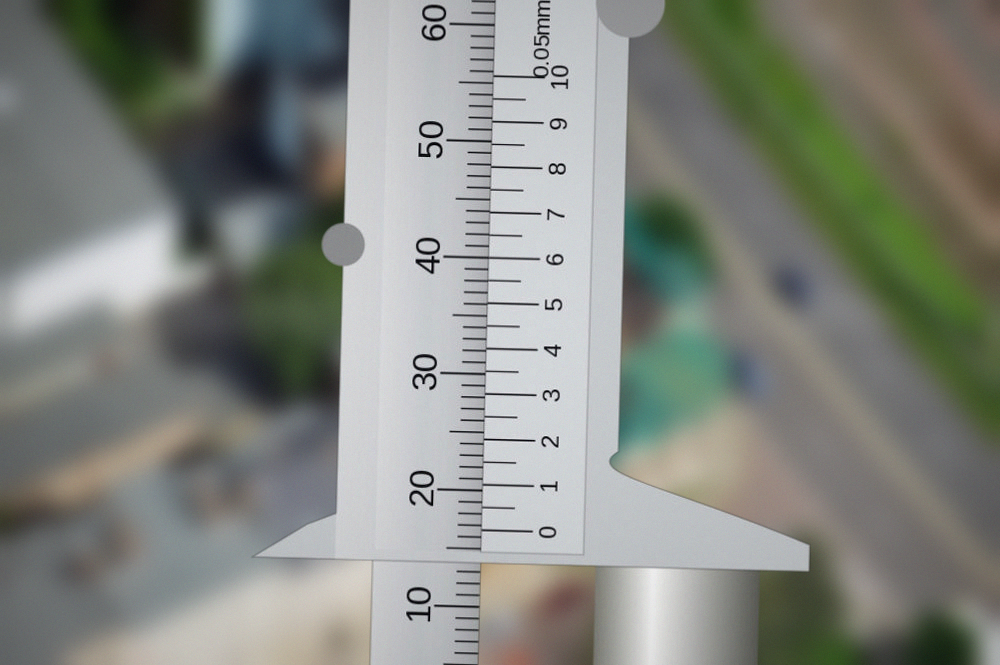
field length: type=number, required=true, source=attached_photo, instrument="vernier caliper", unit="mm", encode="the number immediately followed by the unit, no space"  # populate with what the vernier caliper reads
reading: 16.6mm
